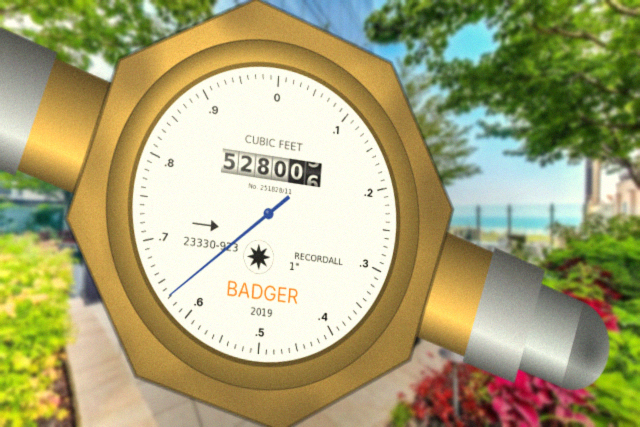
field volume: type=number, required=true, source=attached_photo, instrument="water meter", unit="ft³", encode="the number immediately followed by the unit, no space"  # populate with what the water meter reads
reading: 528005.63ft³
